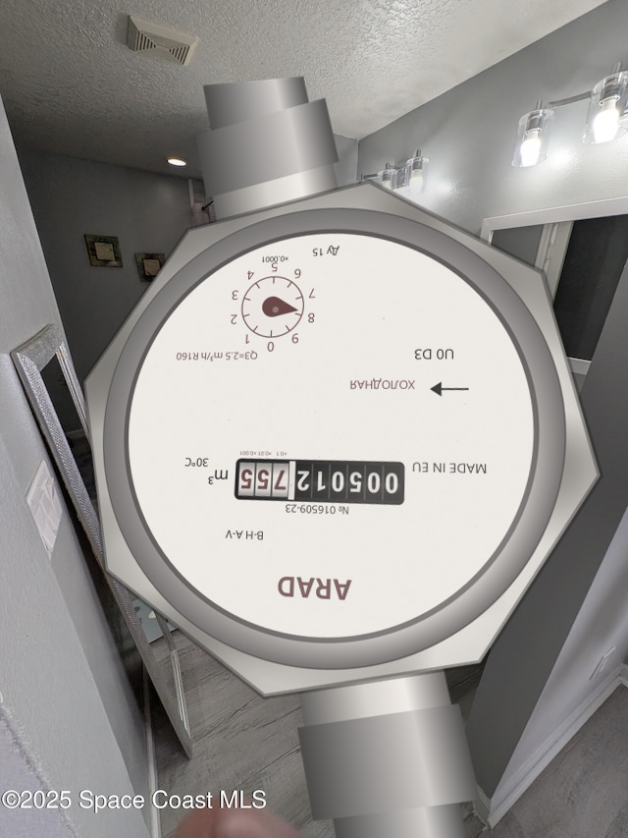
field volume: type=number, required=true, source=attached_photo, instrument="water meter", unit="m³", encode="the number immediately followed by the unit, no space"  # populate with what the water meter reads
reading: 5012.7557m³
